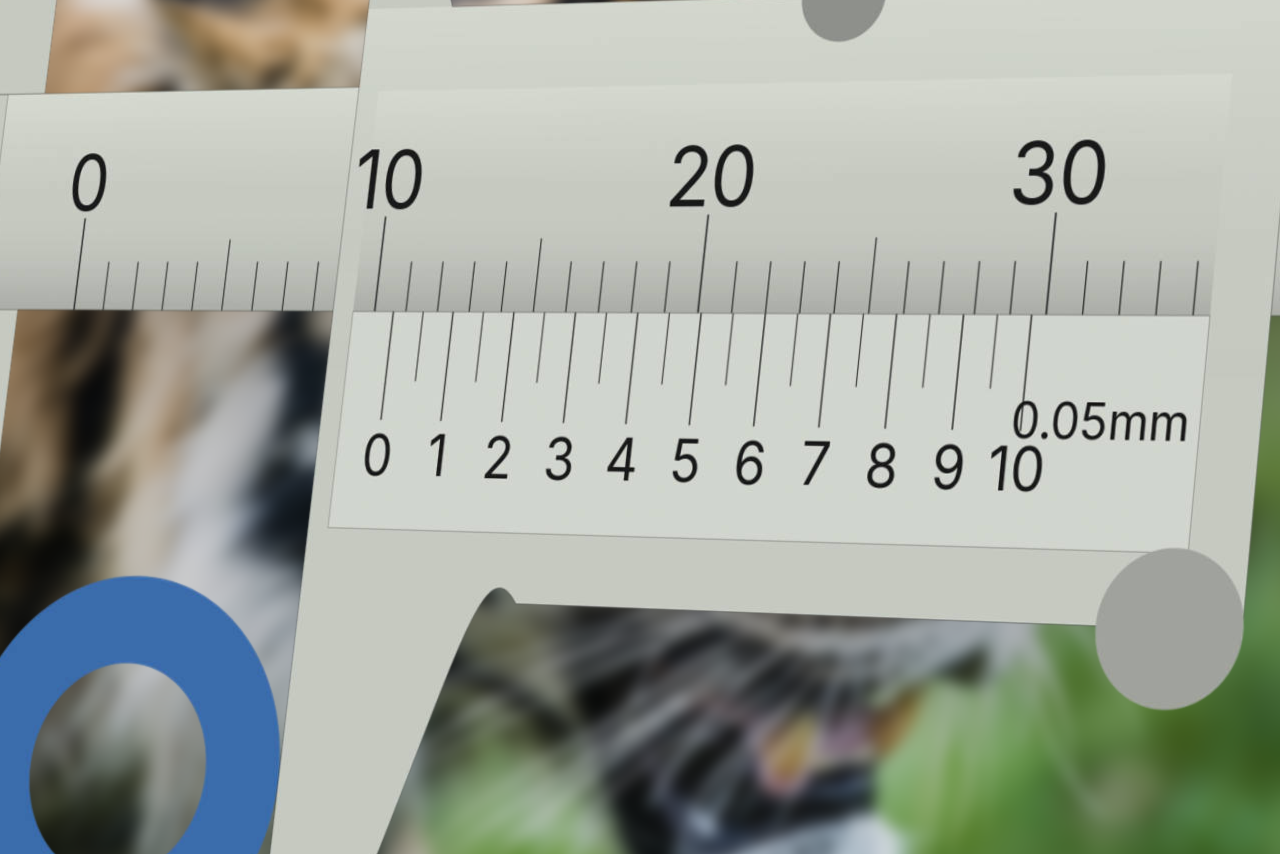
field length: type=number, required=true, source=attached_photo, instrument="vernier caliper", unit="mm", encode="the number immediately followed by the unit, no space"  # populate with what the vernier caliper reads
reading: 10.60mm
